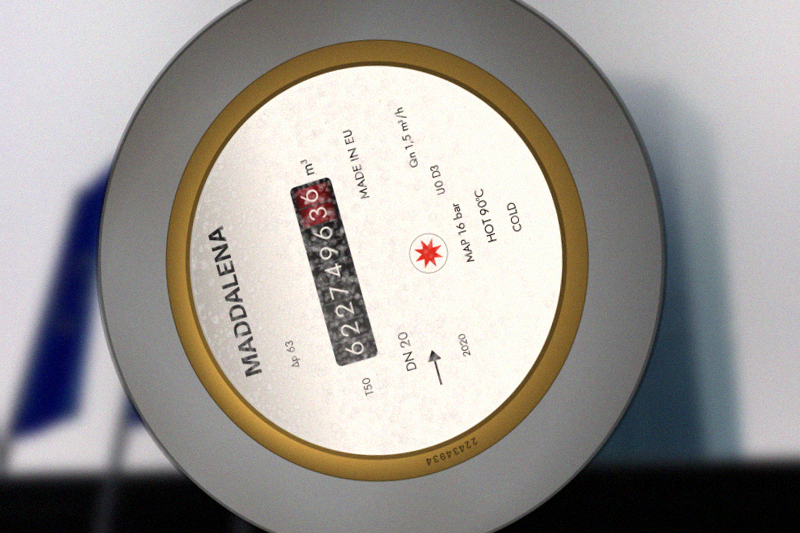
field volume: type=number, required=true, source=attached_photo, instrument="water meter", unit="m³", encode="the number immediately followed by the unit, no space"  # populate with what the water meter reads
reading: 6227496.36m³
